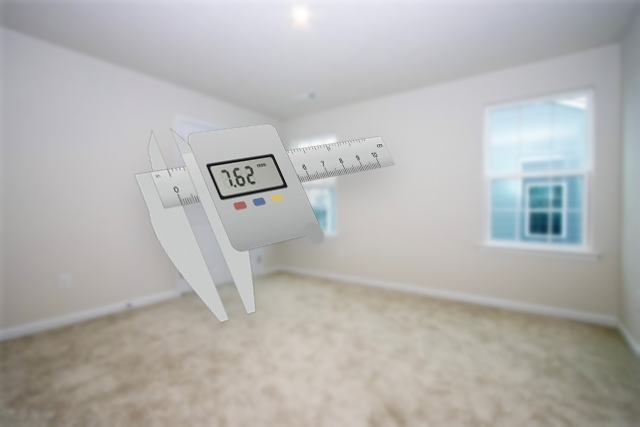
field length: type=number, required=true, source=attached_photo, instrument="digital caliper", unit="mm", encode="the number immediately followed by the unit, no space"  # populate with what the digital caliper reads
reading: 7.62mm
